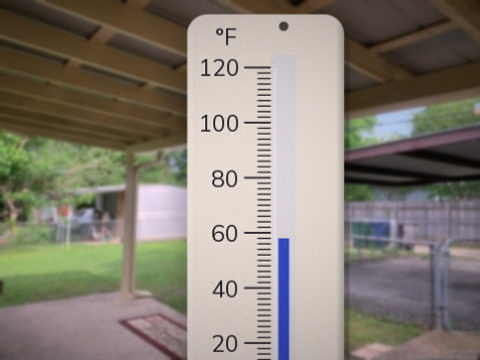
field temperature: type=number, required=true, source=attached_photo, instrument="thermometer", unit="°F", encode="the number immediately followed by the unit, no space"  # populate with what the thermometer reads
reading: 58°F
